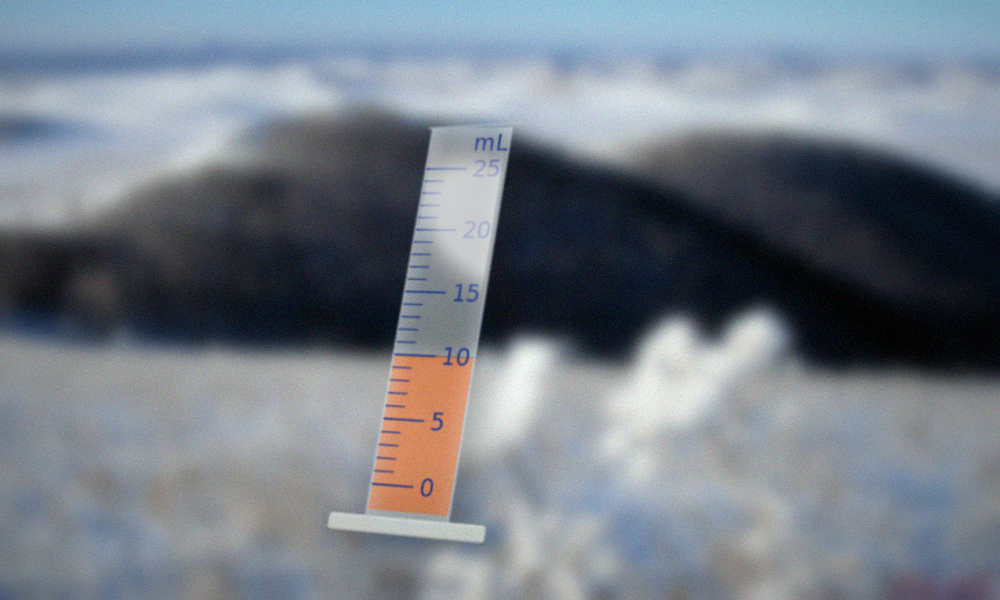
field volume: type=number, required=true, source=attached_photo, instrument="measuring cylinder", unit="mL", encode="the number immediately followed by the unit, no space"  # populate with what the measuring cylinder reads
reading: 10mL
